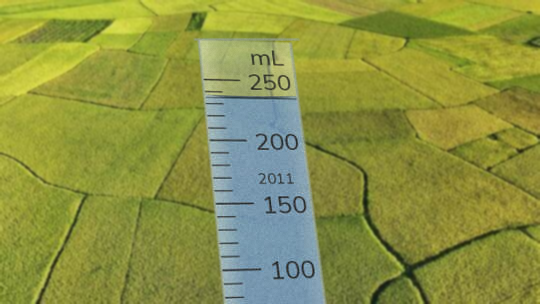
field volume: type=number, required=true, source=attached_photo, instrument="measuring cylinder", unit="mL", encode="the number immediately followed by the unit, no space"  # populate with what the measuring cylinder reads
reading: 235mL
